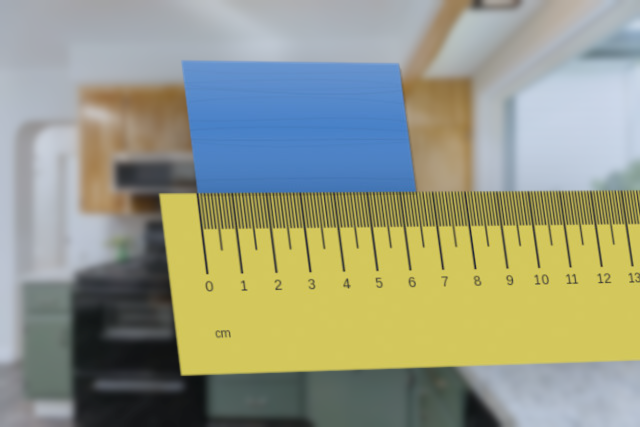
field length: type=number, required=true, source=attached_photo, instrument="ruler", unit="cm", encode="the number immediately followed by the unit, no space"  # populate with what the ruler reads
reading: 6.5cm
